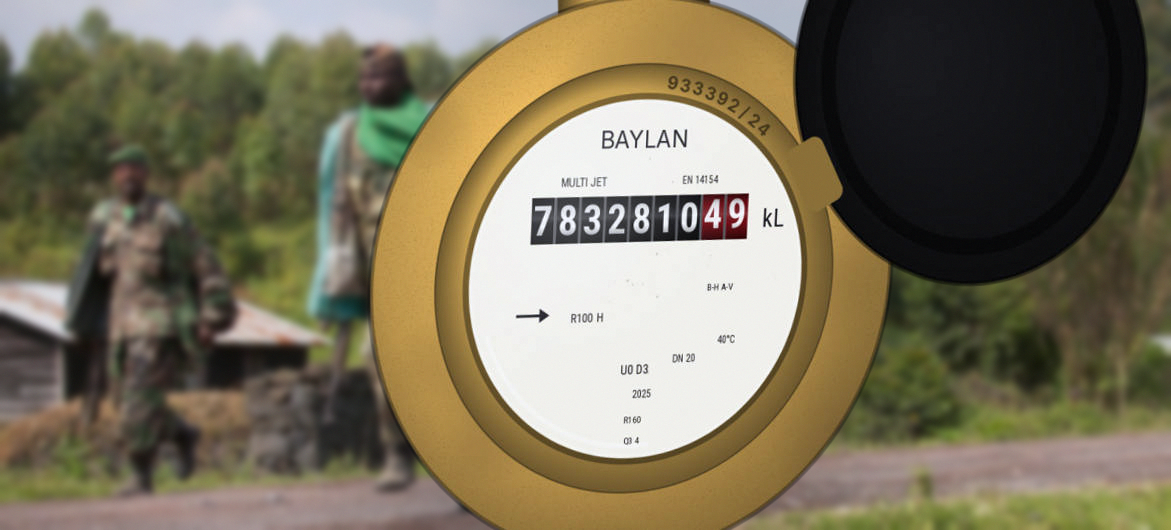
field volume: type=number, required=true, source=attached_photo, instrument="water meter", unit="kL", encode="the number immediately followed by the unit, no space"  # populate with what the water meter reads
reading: 7832810.49kL
